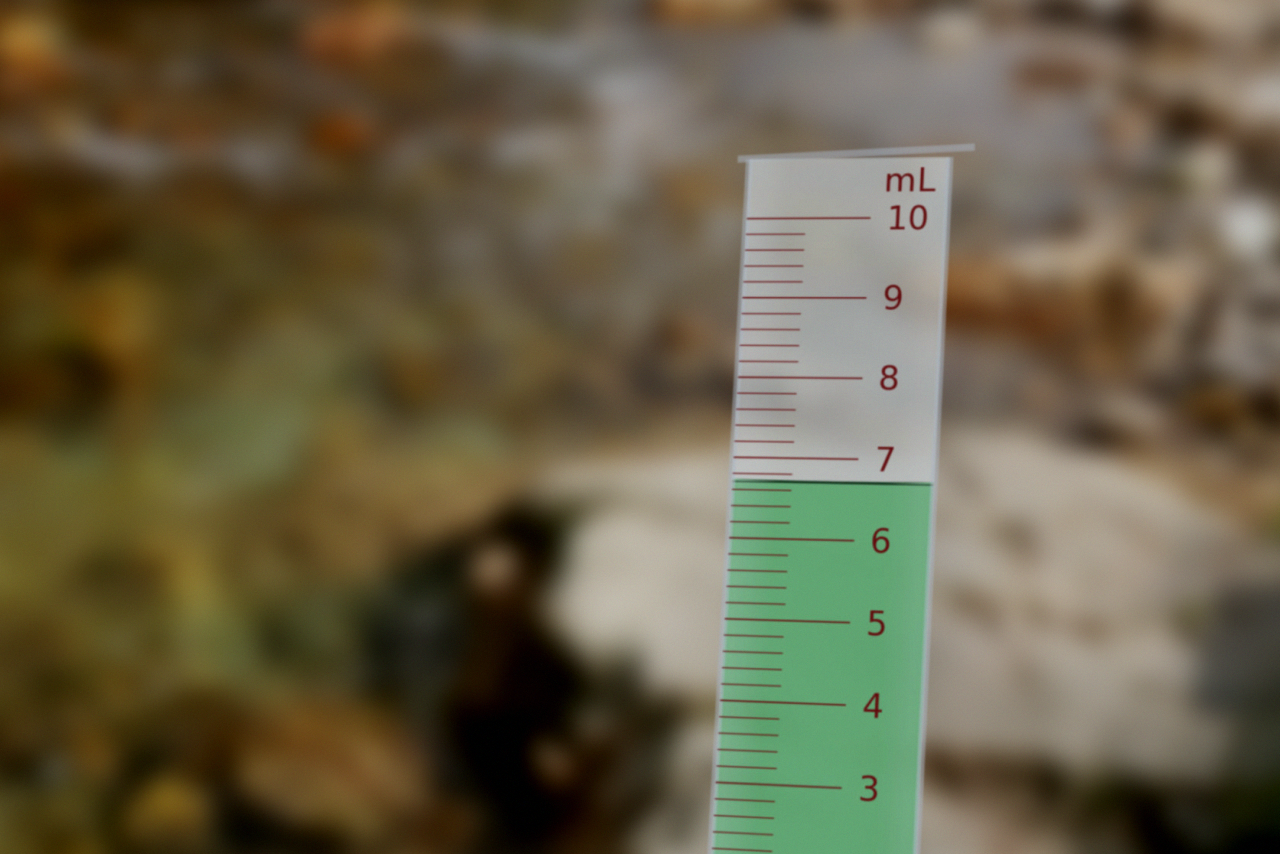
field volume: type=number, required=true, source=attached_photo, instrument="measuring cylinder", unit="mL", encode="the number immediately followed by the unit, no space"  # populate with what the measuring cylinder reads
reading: 6.7mL
